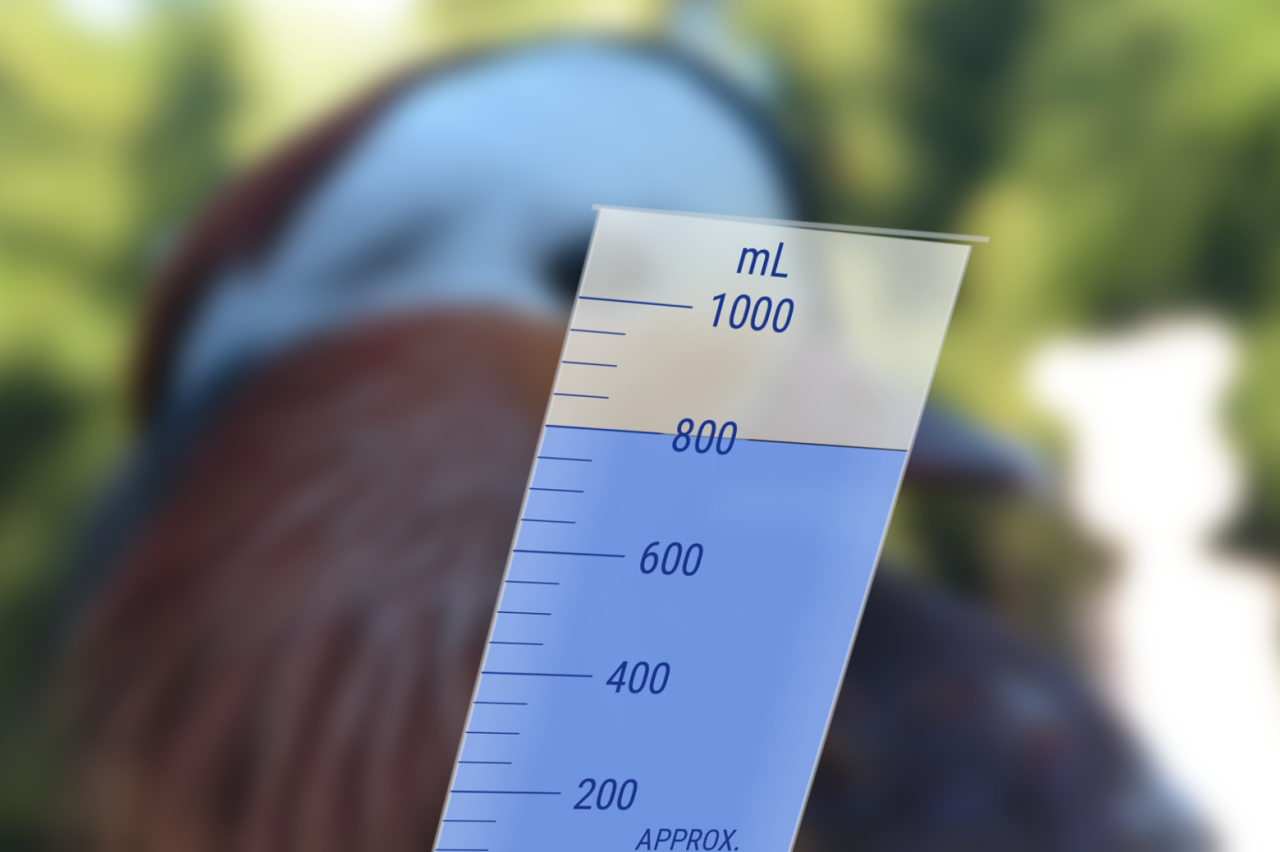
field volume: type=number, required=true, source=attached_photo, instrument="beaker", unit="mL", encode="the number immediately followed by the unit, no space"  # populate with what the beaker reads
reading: 800mL
